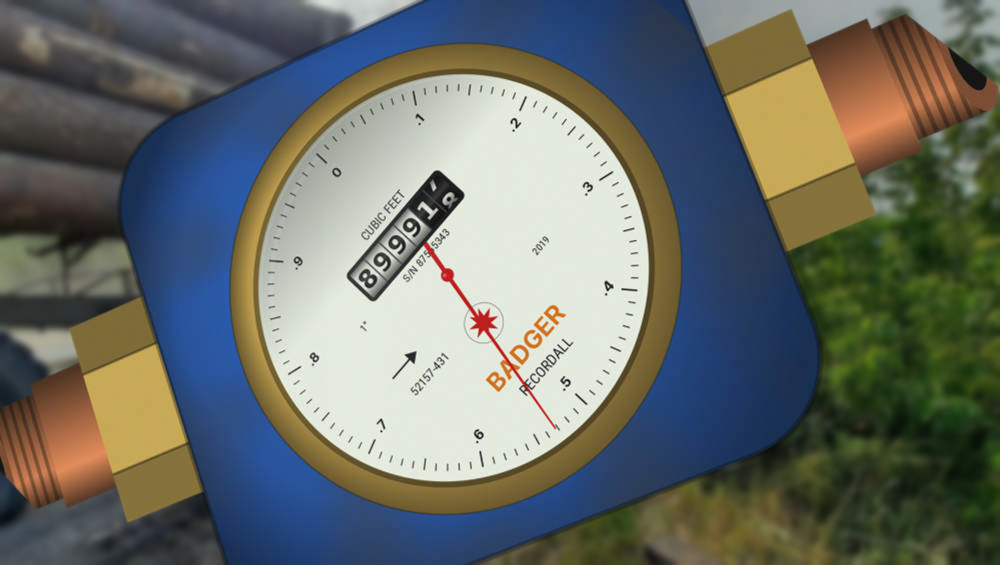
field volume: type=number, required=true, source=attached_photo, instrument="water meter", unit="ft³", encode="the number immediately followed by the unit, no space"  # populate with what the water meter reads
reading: 899917.53ft³
